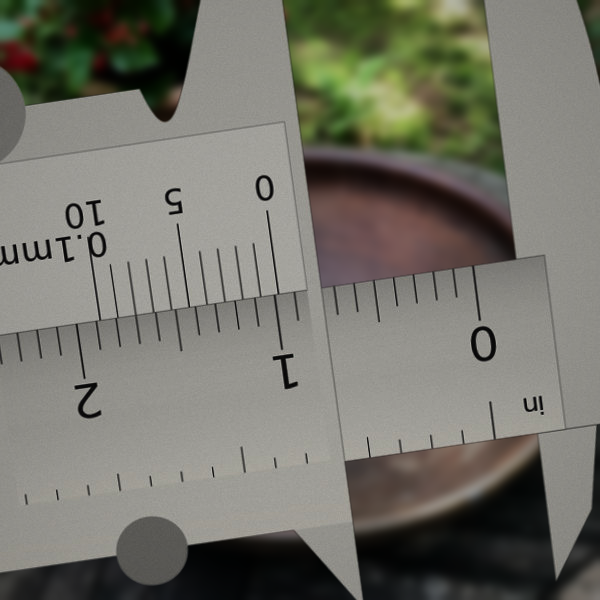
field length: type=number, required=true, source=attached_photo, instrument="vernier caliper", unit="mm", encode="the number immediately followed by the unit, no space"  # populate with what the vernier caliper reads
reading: 9.8mm
